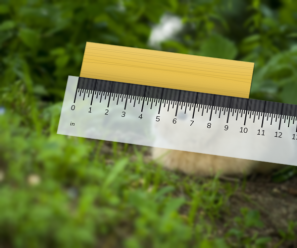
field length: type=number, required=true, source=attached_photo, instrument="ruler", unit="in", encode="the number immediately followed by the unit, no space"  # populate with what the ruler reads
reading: 10in
